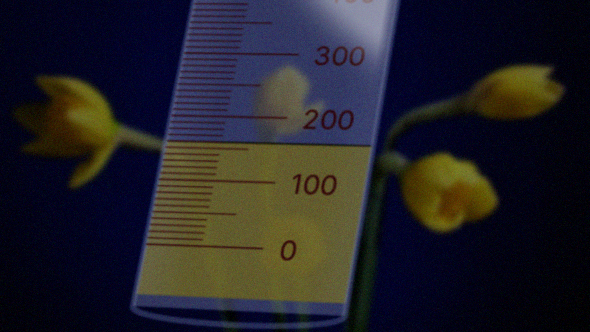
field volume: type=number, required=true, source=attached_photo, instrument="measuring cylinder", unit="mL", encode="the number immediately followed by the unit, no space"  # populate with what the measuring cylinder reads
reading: 160mL
